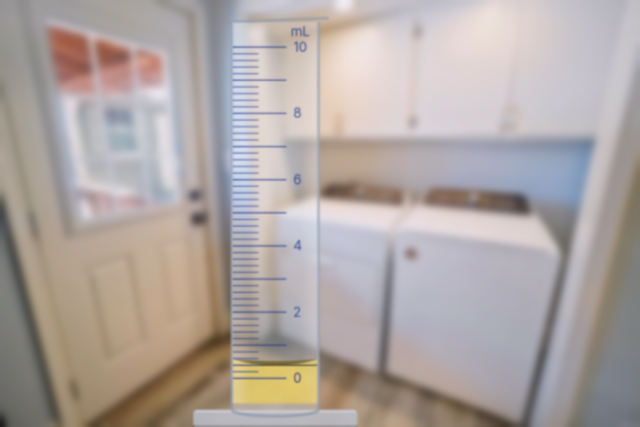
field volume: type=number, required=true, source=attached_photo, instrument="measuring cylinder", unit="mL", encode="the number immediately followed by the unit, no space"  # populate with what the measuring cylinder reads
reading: 0.4mL
